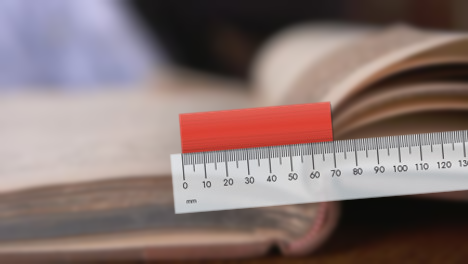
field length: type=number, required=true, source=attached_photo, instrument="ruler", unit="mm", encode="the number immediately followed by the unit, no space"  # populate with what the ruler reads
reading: 70mm
